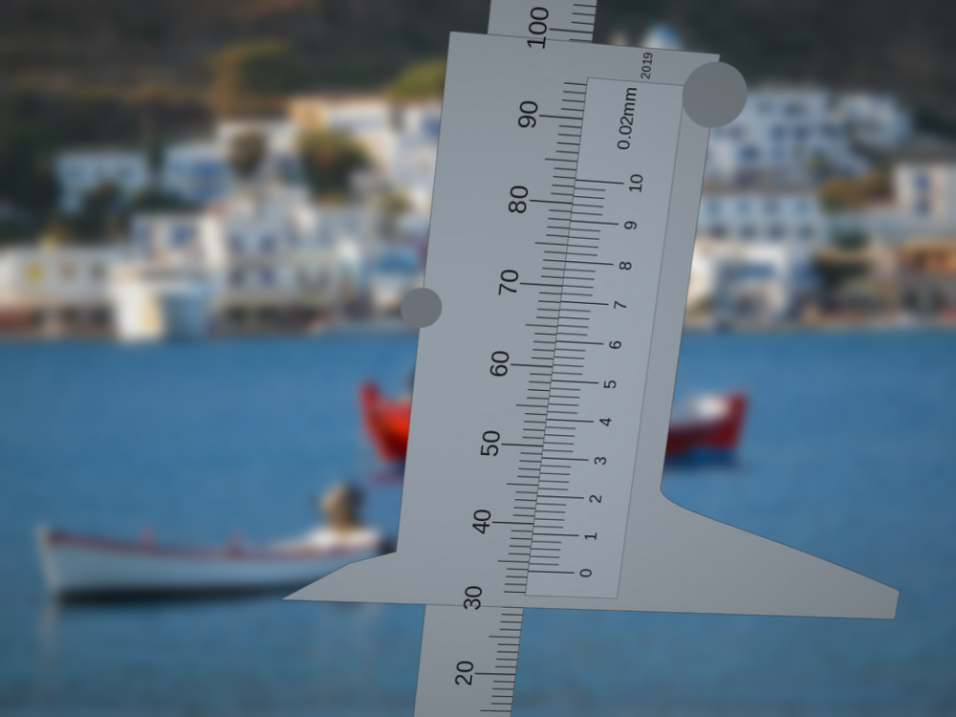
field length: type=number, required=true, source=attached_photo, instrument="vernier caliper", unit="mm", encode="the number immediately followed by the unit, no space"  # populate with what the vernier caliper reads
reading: 33.8mm
